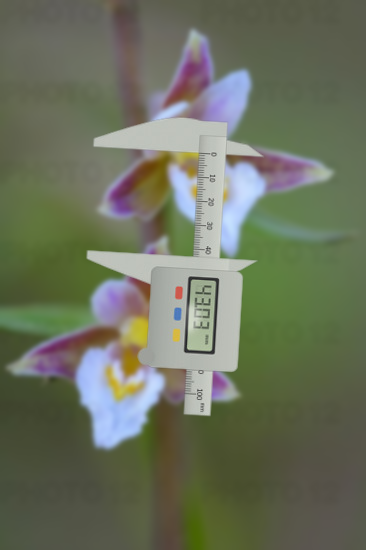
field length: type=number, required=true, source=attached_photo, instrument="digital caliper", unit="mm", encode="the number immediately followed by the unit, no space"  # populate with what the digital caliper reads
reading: 43.03mm
